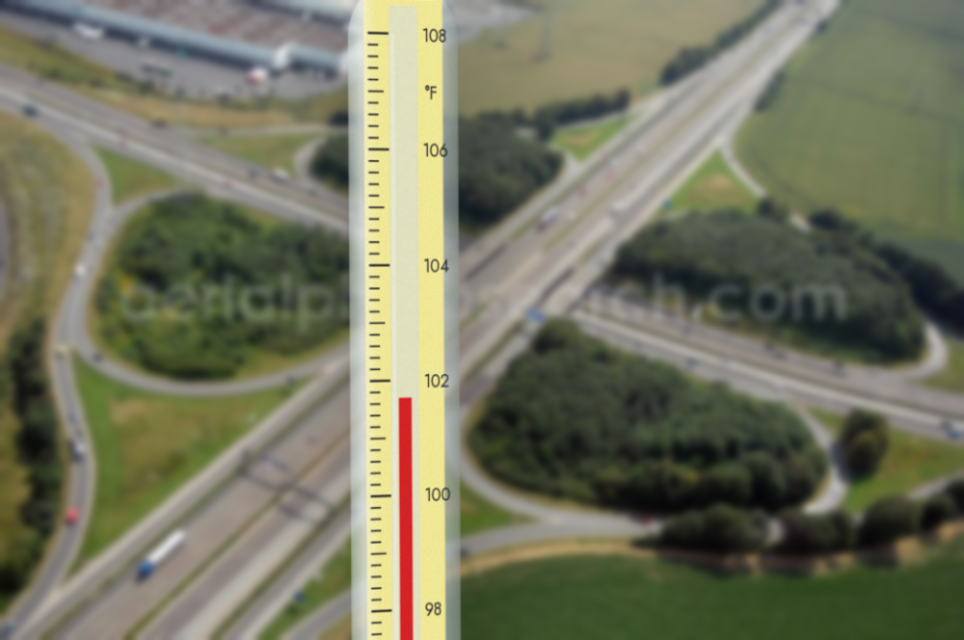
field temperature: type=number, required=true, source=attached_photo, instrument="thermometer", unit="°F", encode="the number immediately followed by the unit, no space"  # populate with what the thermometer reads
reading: 101.7°F
